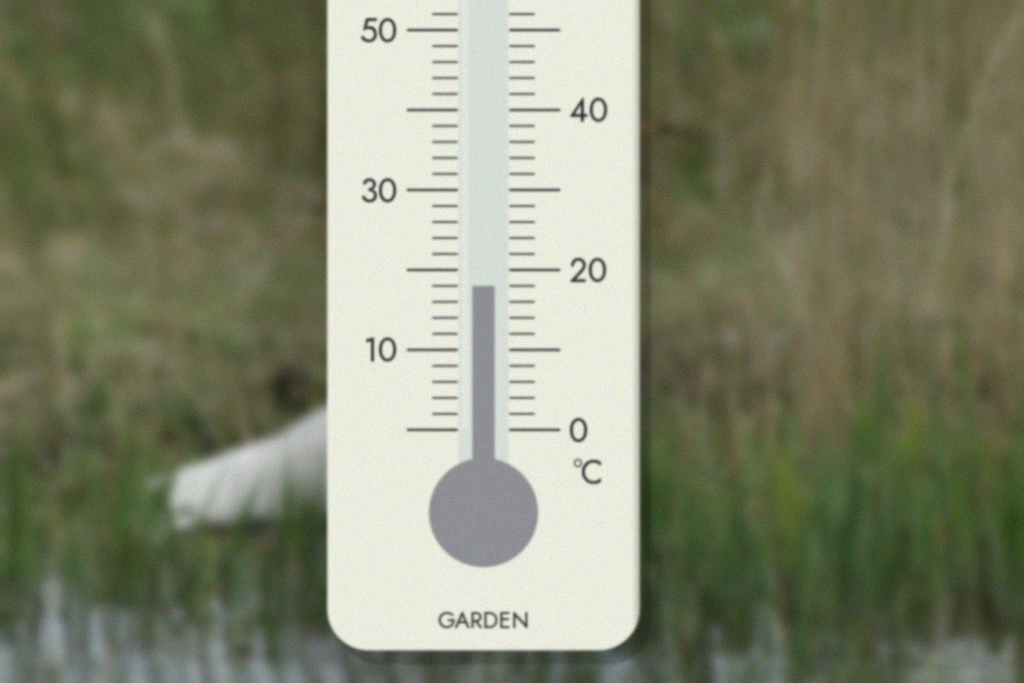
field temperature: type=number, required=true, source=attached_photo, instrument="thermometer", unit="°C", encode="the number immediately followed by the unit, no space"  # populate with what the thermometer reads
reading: 18°C
